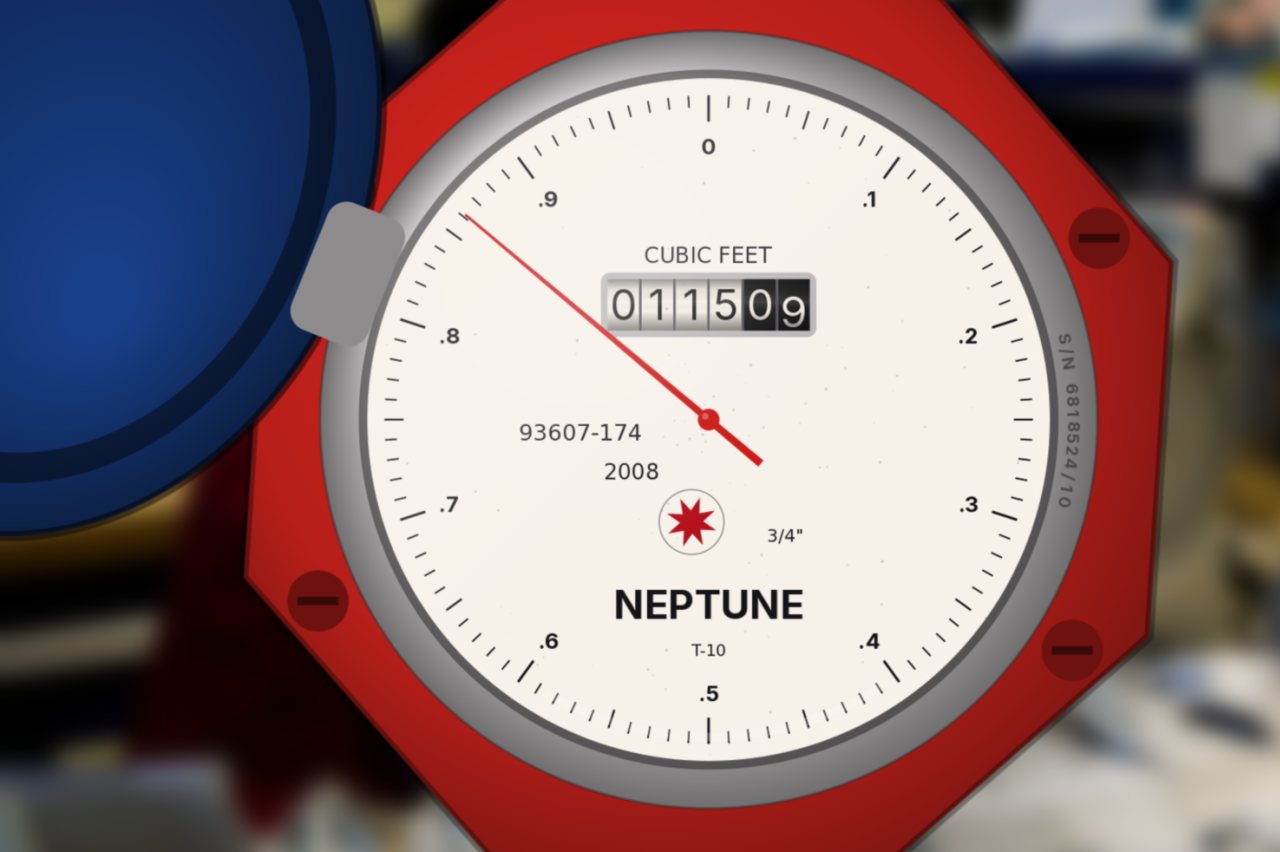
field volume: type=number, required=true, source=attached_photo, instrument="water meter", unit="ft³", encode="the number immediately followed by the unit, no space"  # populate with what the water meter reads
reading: 11508.86ft³
